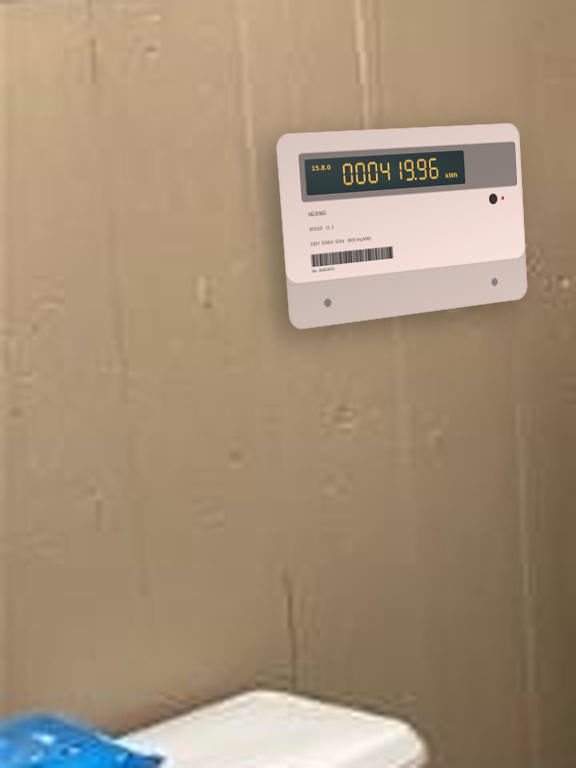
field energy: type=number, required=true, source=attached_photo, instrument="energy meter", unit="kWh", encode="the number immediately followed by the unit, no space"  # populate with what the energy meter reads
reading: 419.96kWh
